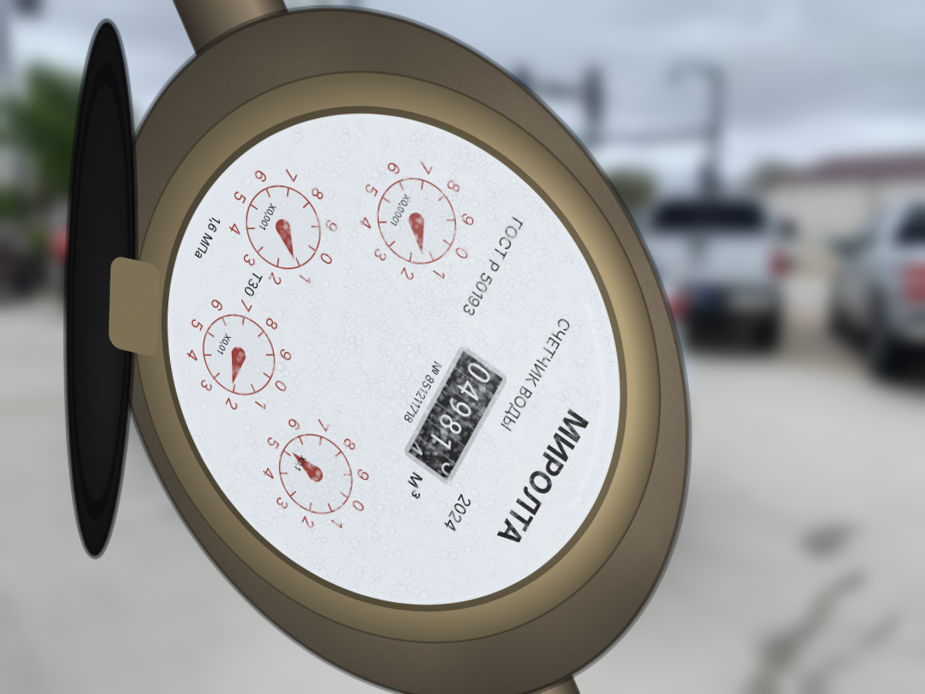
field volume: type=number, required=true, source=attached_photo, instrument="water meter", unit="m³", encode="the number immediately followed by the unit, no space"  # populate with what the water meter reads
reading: 49813.5211m³
